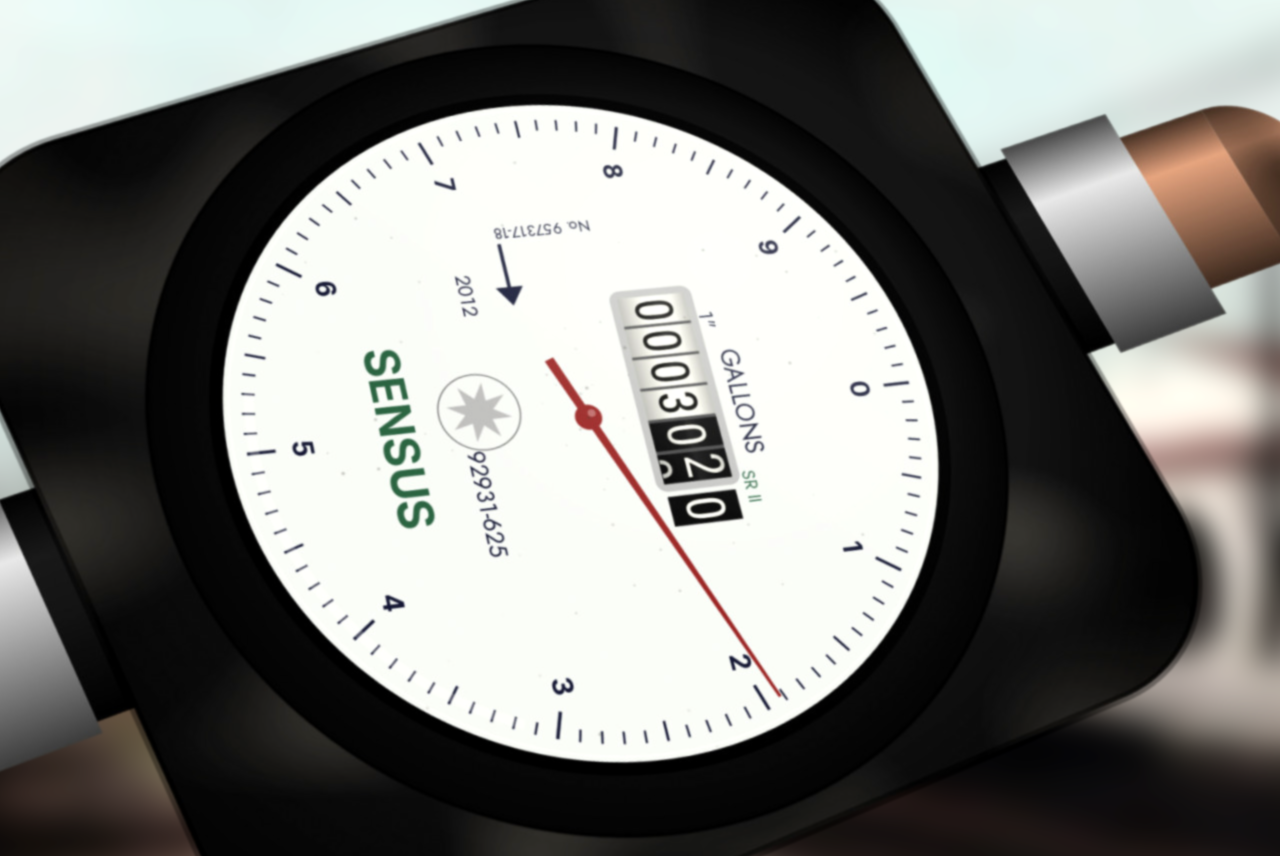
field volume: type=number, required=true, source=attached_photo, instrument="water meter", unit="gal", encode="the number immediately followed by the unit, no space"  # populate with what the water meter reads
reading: 3021.9gal
